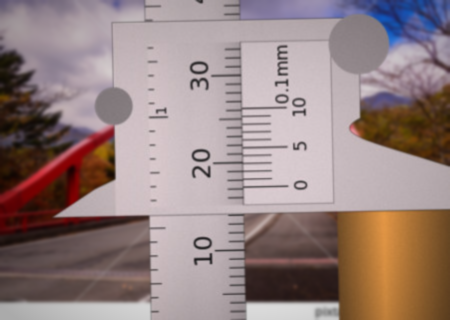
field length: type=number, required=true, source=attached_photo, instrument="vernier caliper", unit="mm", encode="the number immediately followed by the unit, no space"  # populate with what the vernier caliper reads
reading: 17.2mm
